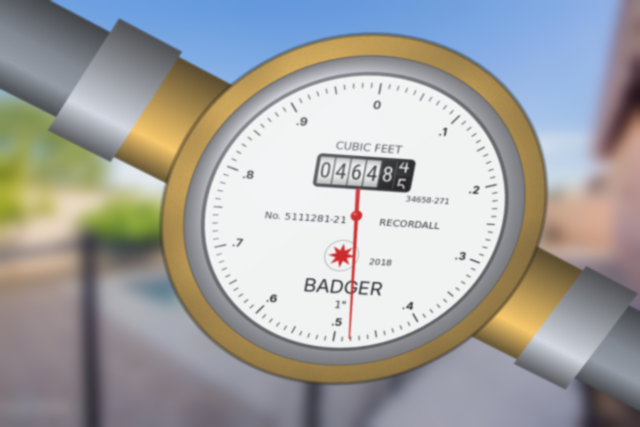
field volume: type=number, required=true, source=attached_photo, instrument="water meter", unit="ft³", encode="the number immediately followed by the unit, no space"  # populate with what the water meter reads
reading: 46484.48ft³
